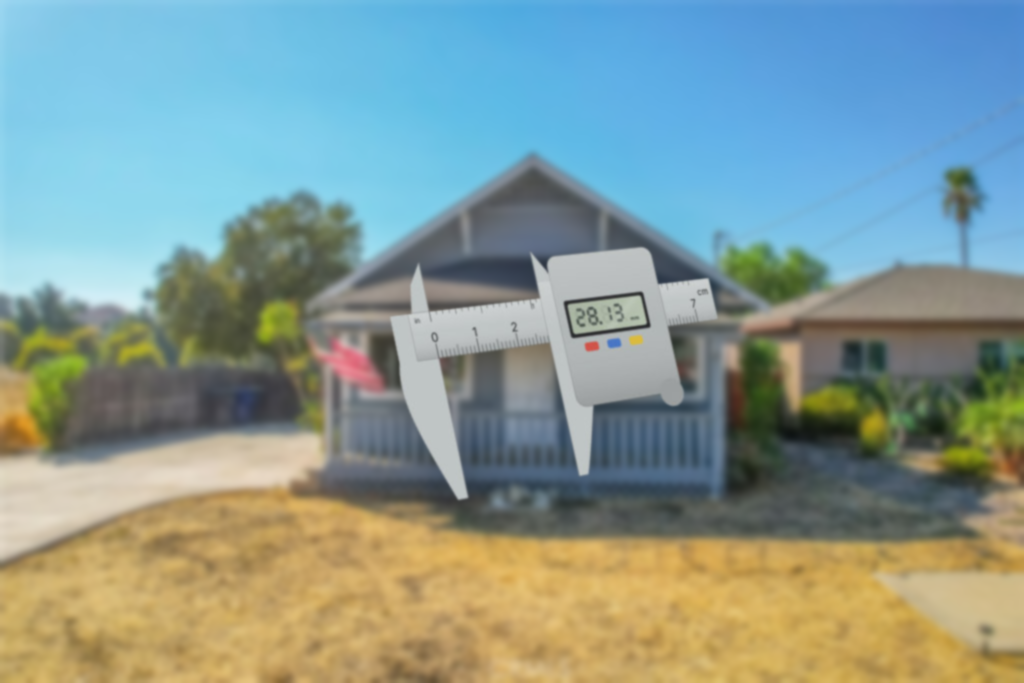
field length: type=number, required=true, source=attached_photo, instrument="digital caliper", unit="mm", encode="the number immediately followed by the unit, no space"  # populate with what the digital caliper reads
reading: 28.13mm
